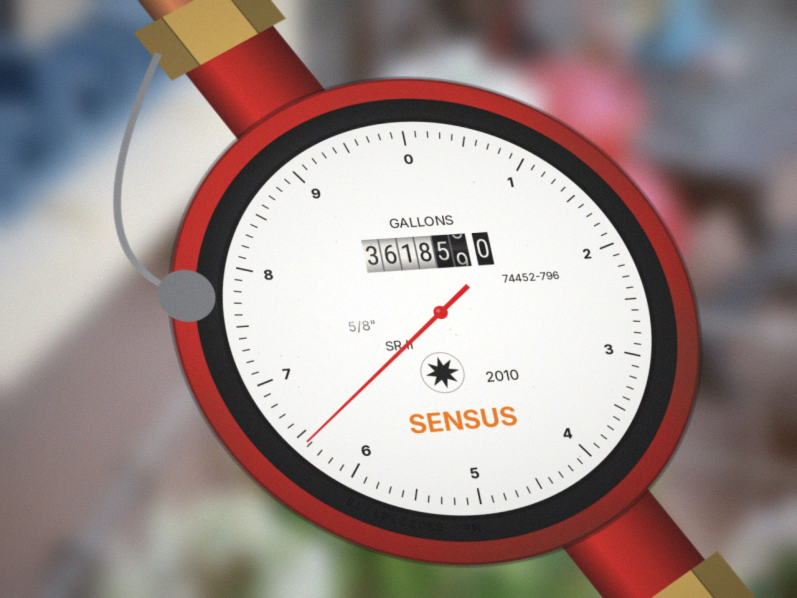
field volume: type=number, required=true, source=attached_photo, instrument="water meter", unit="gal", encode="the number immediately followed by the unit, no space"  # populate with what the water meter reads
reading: 3618586.4gal
